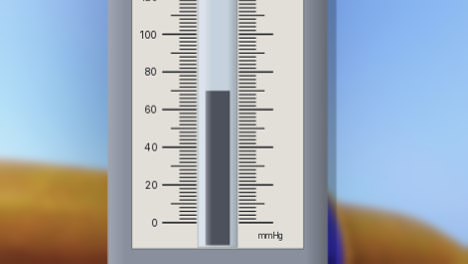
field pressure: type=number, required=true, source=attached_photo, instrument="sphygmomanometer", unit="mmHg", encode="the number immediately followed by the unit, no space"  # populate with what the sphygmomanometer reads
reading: 70mmHg
